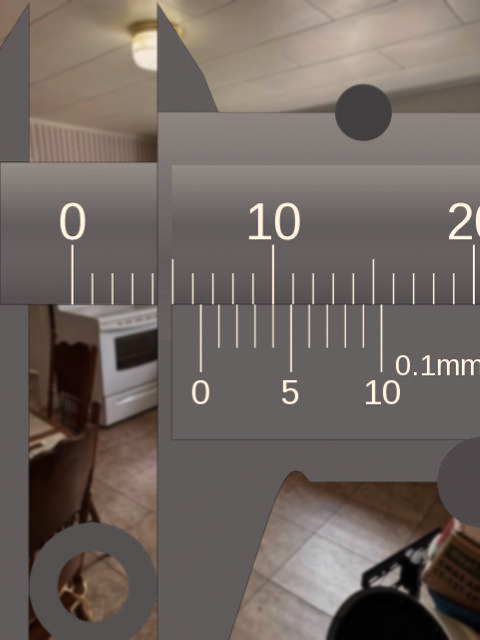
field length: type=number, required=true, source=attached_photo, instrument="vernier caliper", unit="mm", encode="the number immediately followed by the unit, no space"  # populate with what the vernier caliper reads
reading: 6.4mm
